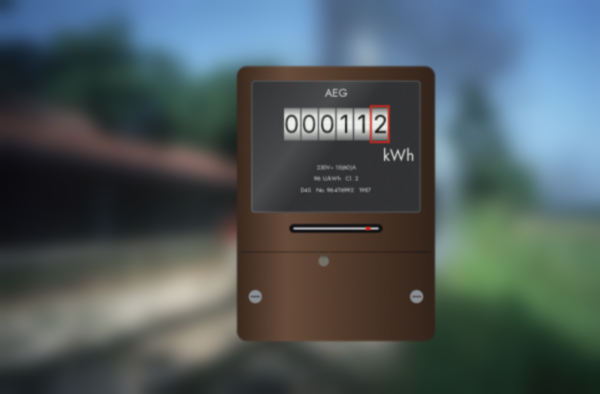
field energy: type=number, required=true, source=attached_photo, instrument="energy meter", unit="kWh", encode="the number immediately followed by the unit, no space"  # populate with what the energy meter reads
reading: 11.2kWh
